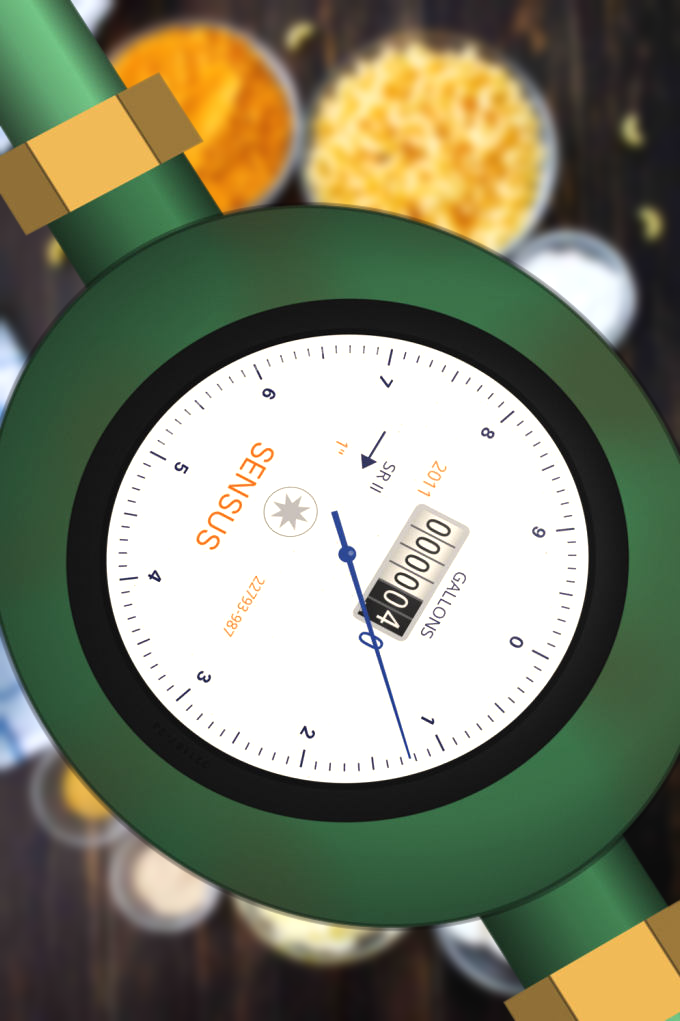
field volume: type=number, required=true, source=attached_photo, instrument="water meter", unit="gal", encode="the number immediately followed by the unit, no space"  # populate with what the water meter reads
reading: 41.2gal
